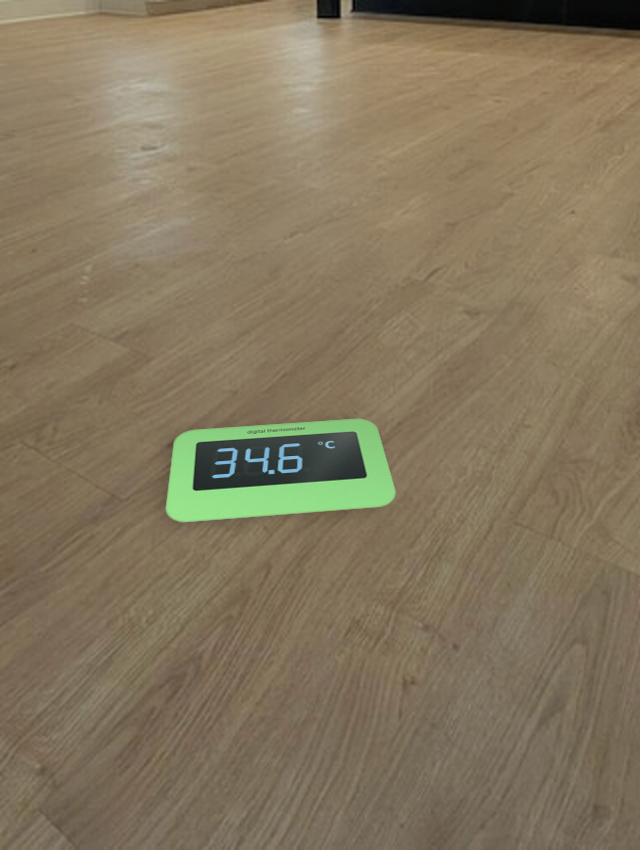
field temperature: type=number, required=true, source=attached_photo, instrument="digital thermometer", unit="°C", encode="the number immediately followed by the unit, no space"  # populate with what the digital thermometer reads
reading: 34.6°C
